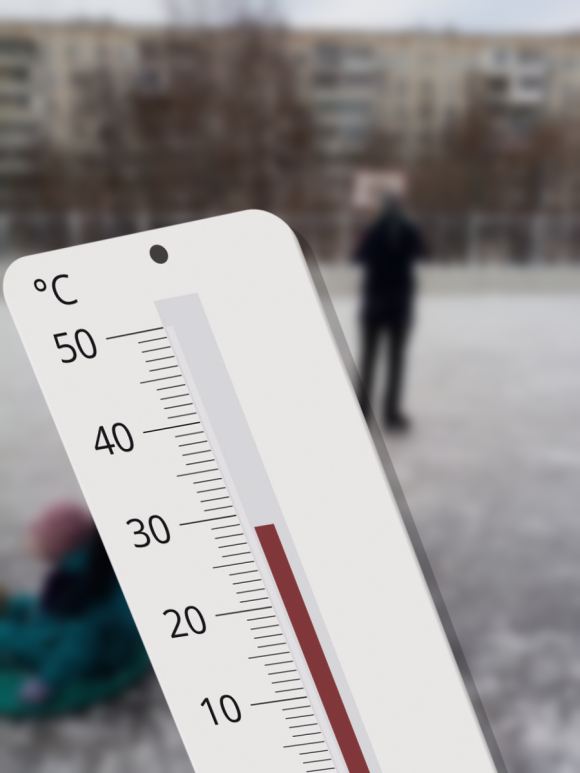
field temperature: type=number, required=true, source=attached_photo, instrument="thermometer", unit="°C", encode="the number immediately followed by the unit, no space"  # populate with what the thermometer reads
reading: 28.5°C
